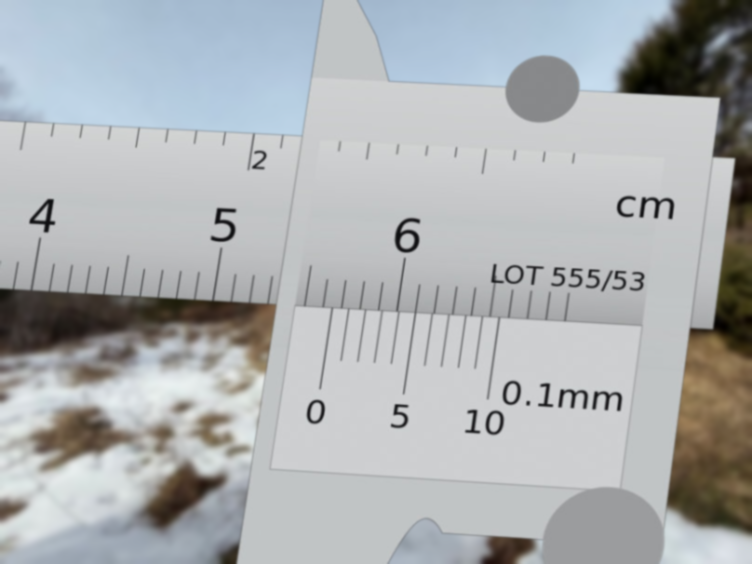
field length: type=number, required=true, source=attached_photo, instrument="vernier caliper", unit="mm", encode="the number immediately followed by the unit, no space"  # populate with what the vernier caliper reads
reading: 56.5mm
